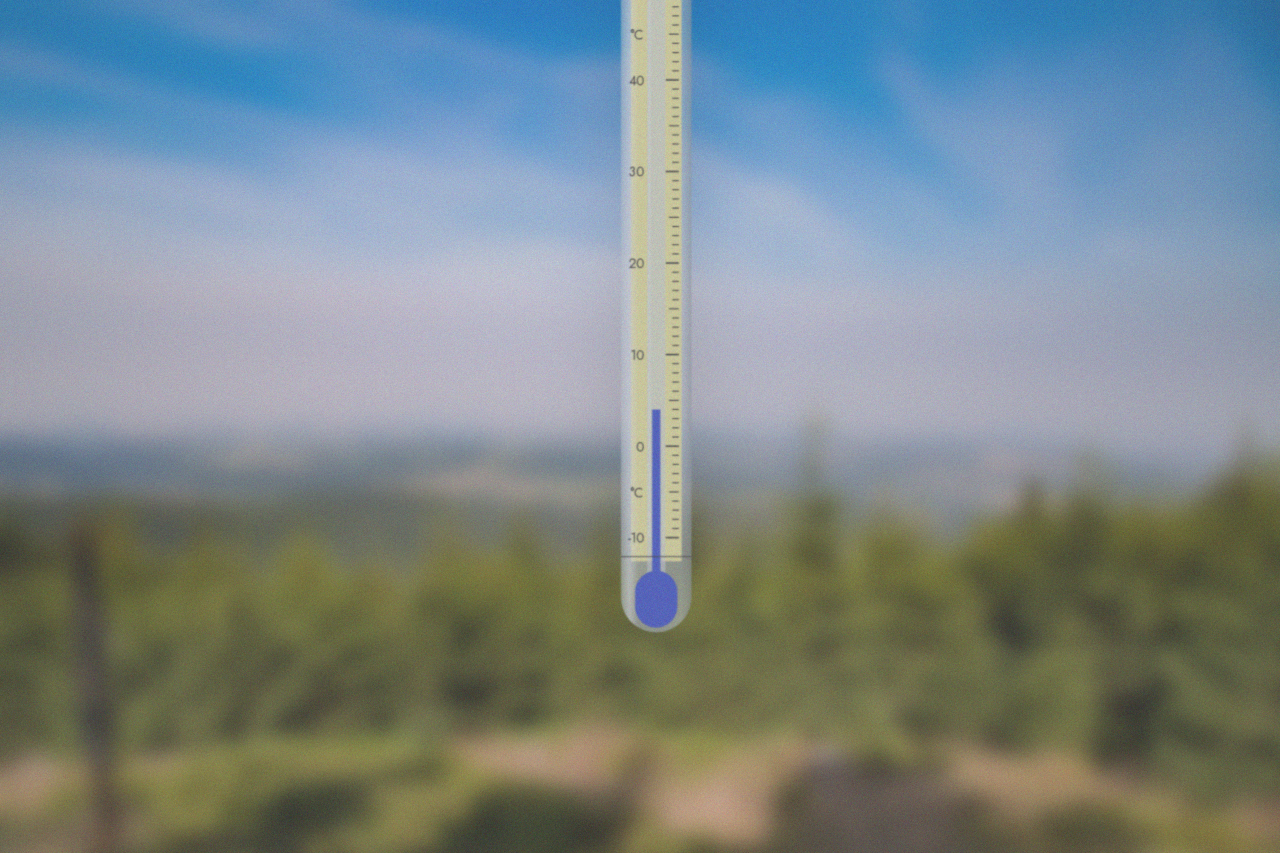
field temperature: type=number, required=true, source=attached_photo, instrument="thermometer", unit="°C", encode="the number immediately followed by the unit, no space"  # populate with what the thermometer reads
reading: 4°C
